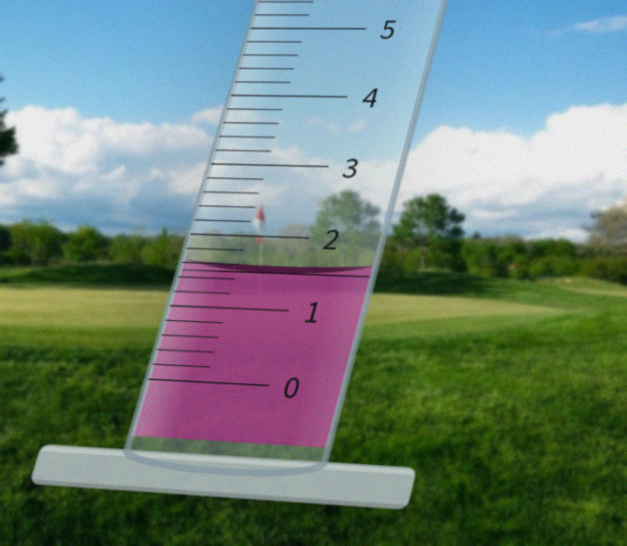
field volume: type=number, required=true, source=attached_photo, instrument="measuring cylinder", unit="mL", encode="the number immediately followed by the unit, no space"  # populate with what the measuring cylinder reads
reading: 1.5mL
